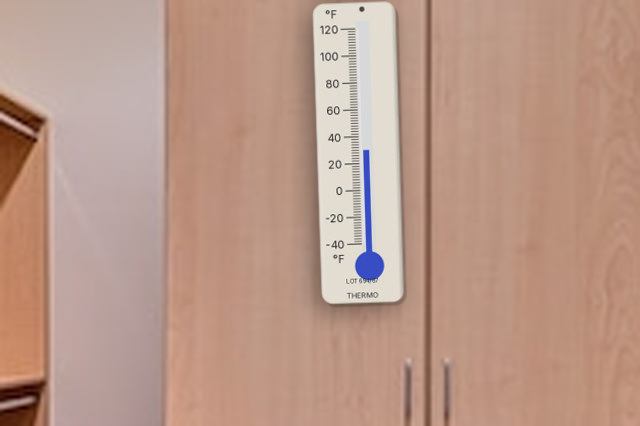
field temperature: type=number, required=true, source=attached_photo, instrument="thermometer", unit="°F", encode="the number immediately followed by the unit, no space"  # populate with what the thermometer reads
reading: 30°F
